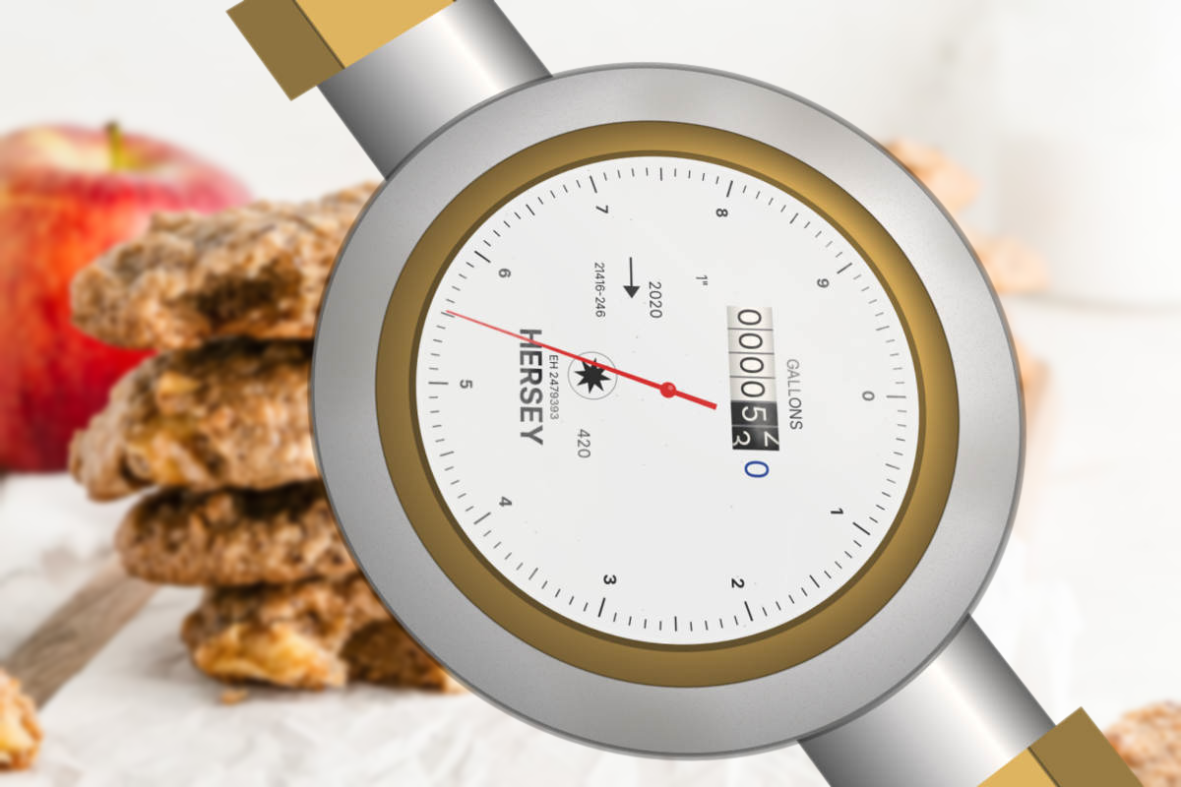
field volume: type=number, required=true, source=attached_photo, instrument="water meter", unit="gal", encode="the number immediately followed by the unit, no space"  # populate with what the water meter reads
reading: 525.5gal
